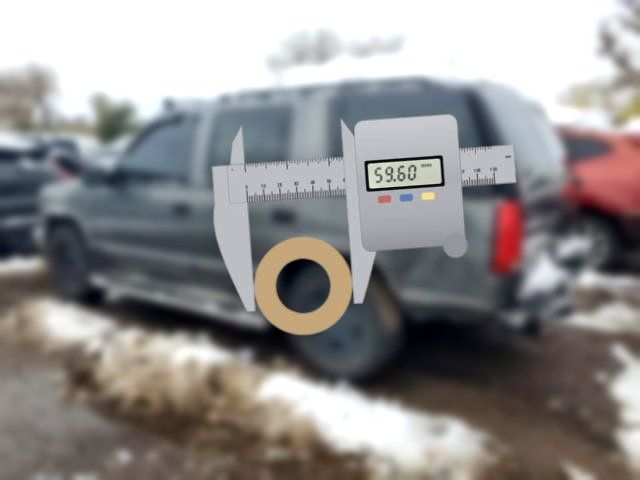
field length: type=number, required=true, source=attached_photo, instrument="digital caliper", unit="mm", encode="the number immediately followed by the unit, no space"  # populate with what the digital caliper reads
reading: 59.60mm
